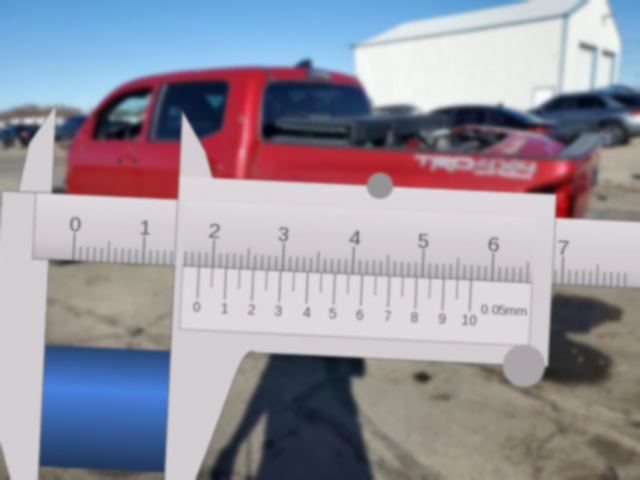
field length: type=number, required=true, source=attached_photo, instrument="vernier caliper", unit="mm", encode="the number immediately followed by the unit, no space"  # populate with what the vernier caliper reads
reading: 18.0mm
